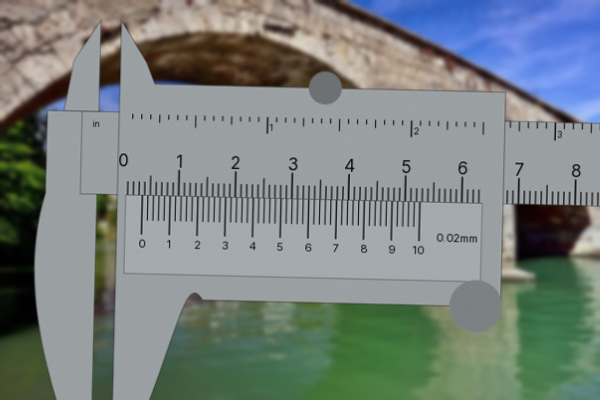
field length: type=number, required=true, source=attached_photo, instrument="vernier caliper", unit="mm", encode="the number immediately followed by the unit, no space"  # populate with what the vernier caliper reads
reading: 3.6mm
